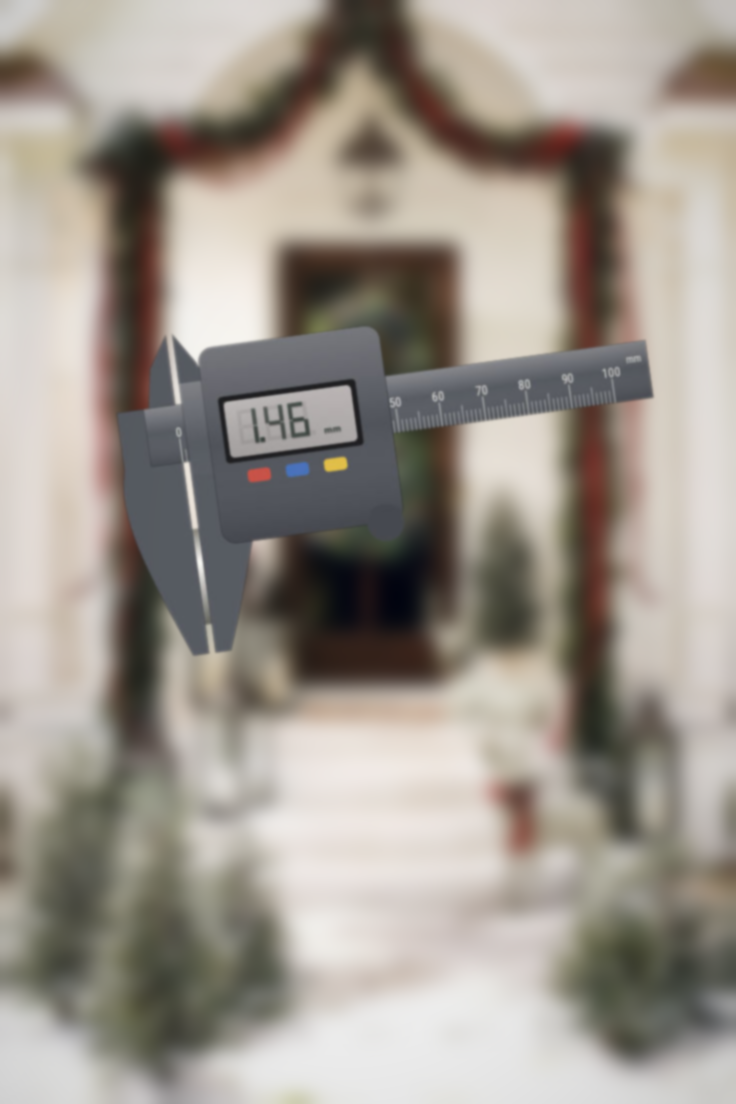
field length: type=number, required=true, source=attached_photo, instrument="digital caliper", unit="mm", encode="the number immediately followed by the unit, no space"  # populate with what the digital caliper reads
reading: 1.46mm
